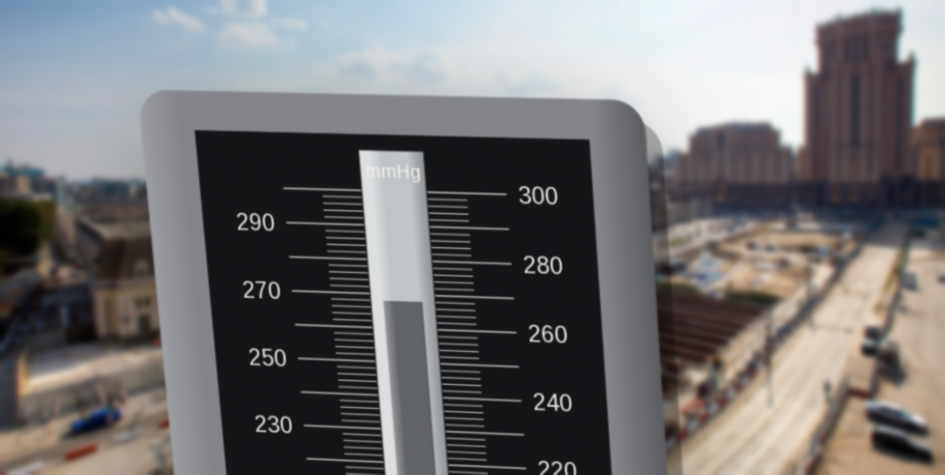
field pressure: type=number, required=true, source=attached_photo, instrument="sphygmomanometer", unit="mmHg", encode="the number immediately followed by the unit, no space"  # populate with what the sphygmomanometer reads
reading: 268mmHg
